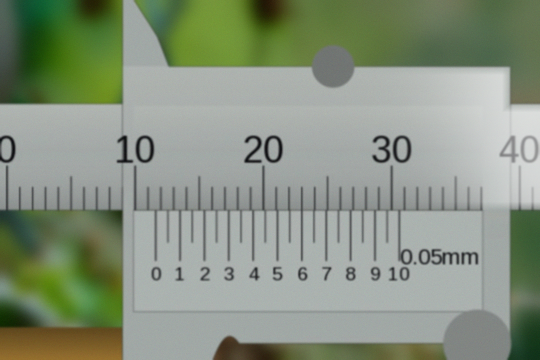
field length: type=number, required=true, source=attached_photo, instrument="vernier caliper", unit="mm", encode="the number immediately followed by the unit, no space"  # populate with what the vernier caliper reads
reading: 11.6mm
